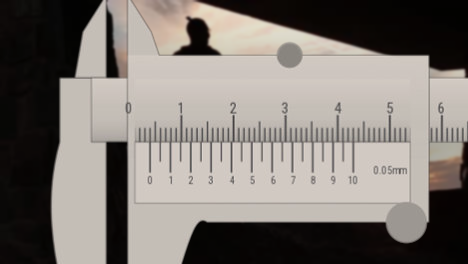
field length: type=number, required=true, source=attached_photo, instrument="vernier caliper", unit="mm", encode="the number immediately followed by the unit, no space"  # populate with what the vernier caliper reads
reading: 4.0mm
